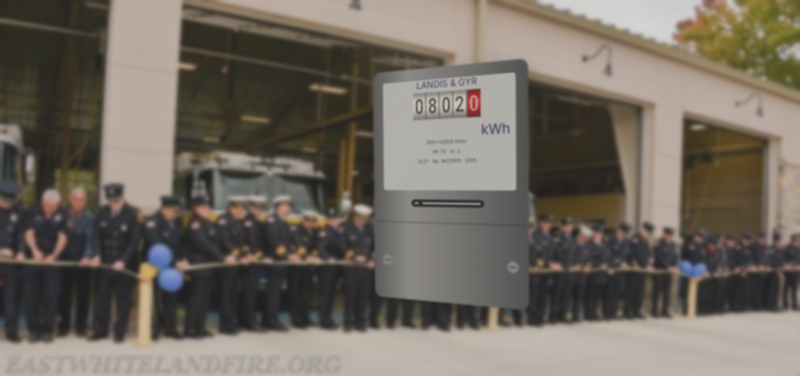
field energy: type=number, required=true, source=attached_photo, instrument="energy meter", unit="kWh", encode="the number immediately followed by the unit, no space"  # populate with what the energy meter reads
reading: 802.0kWh
